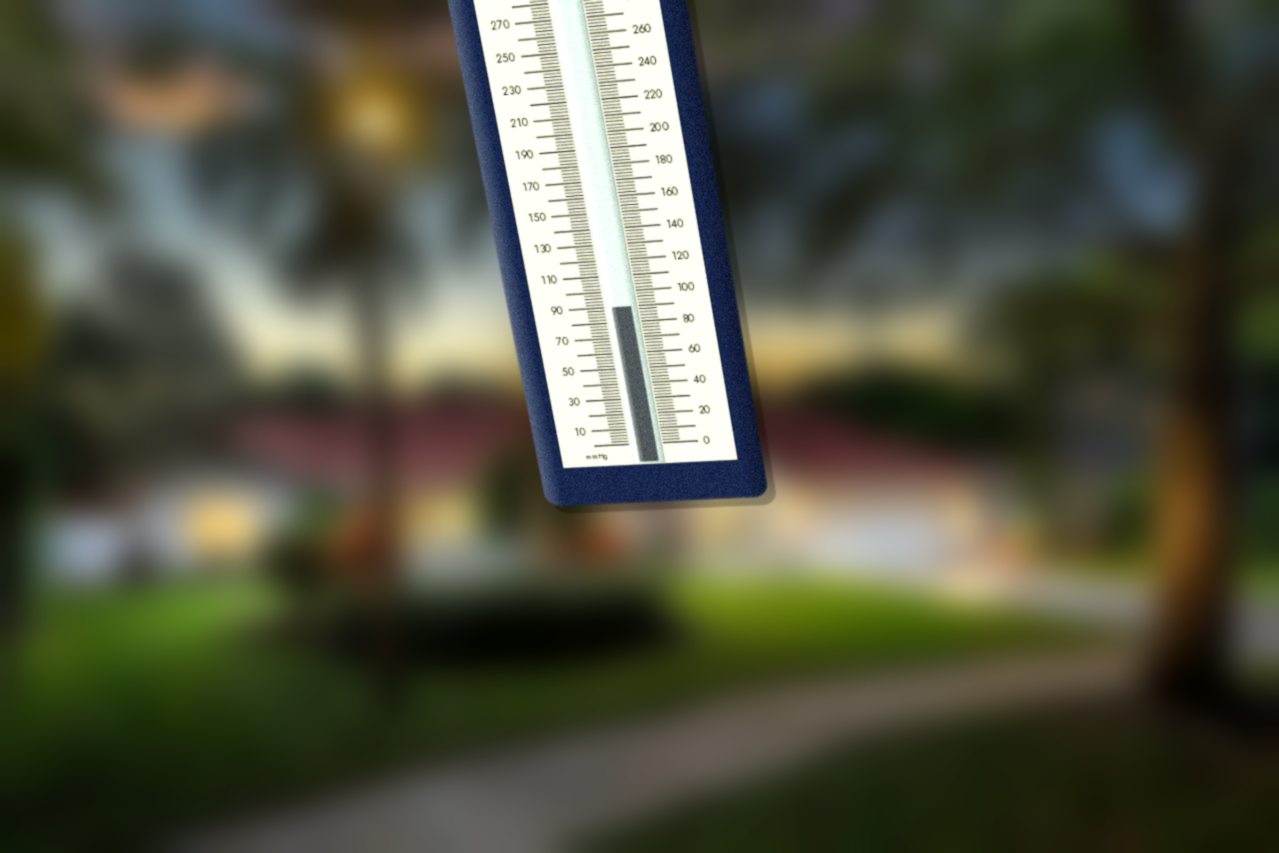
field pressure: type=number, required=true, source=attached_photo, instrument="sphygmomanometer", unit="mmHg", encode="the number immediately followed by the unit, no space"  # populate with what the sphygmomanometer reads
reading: 90mmHg
